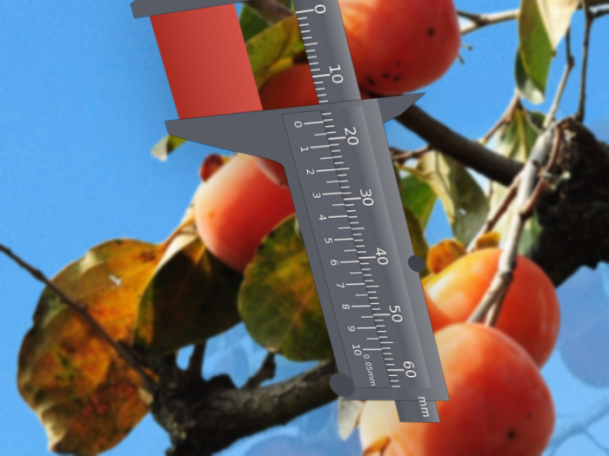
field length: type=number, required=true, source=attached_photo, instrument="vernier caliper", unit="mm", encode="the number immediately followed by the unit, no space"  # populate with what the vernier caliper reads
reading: 17.2mm
